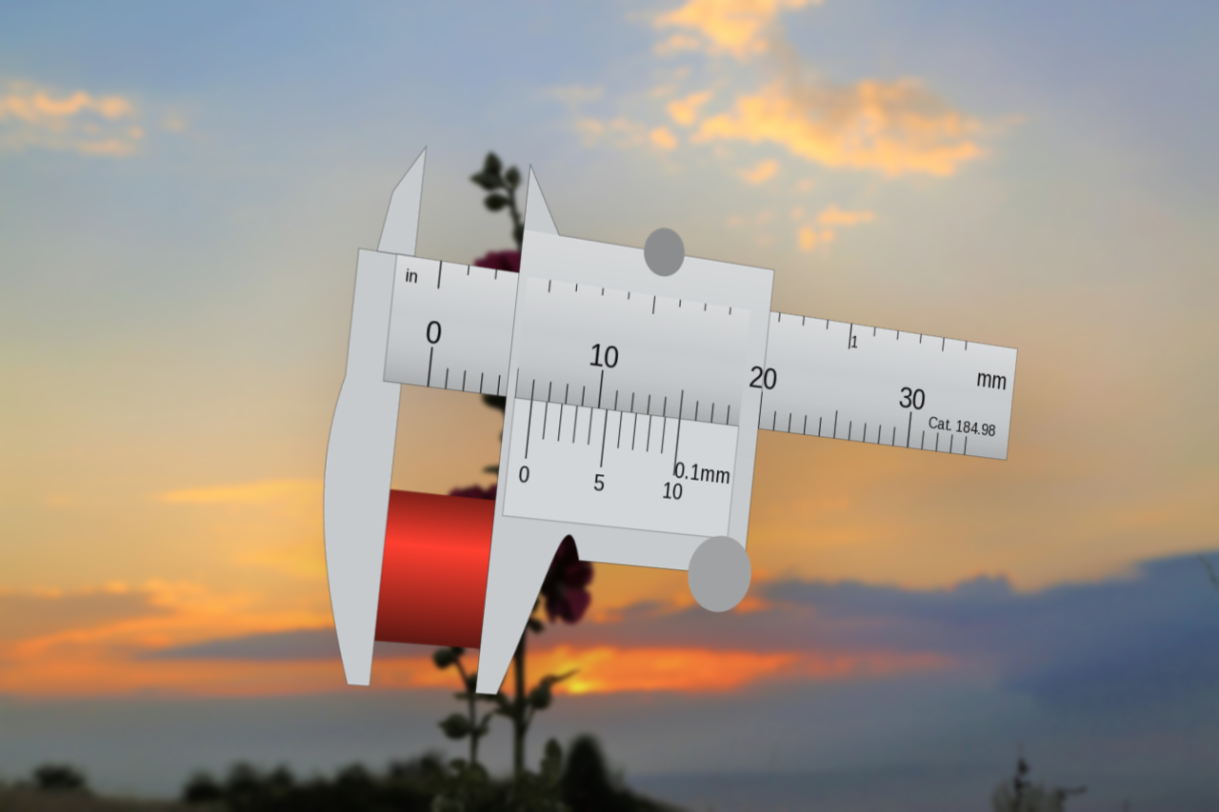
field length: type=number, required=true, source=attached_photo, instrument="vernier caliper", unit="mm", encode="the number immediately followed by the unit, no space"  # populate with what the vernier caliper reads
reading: 6.0mm
